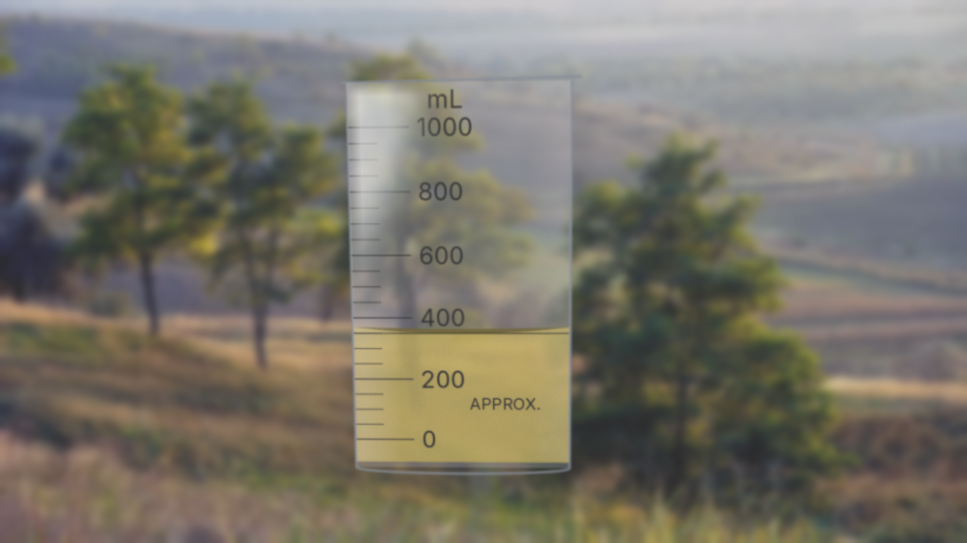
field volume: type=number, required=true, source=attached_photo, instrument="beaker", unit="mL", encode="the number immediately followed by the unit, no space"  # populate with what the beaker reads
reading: 350mL
